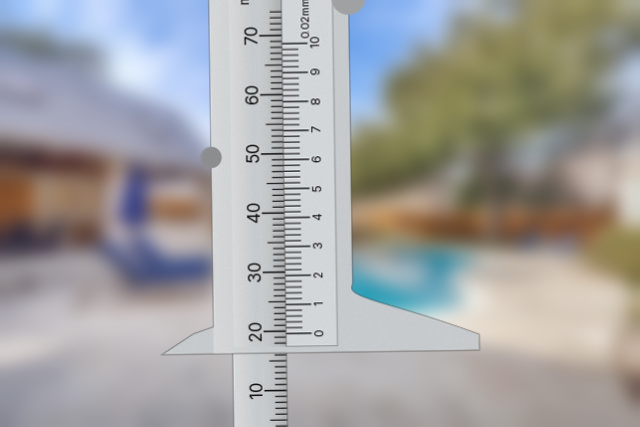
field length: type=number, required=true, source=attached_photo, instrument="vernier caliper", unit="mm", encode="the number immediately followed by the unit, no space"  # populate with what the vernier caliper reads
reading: 19.6mm
